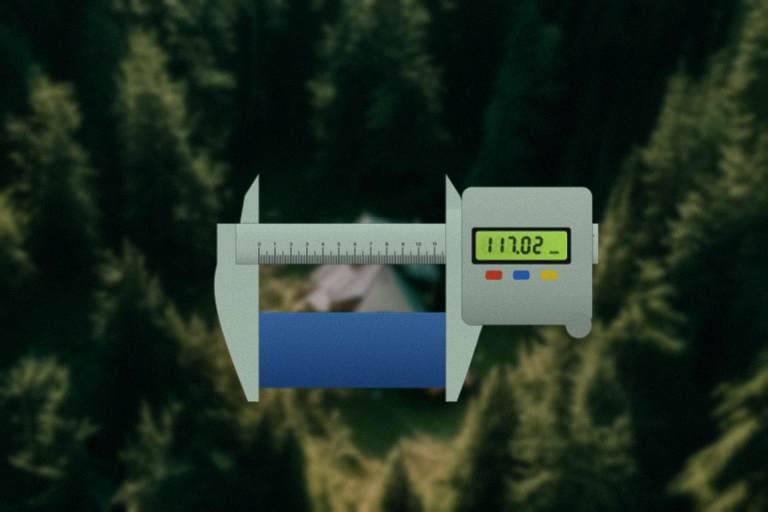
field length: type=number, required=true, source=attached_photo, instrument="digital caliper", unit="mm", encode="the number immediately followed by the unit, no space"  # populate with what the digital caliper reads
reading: 117.02mm
